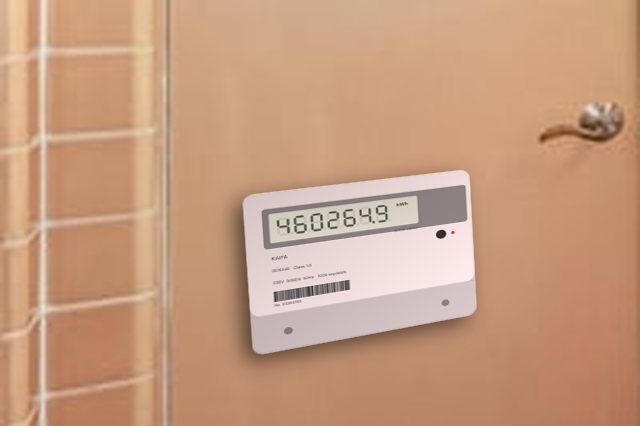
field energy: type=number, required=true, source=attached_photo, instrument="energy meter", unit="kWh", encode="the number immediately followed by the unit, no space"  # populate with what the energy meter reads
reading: 460264.9kWh
